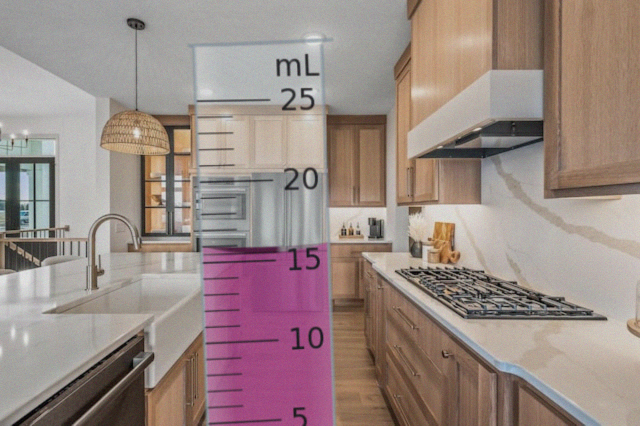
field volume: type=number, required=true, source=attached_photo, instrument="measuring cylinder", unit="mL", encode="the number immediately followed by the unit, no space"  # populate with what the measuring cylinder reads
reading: 15.5mL
